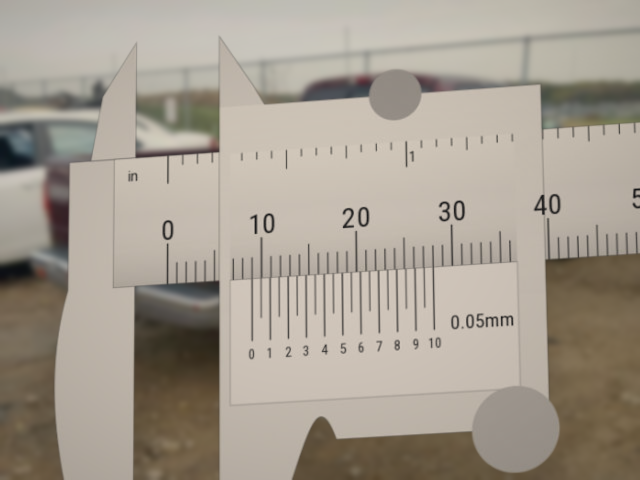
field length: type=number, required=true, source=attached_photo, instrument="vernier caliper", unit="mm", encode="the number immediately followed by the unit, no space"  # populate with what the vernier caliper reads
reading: 9.0mm
